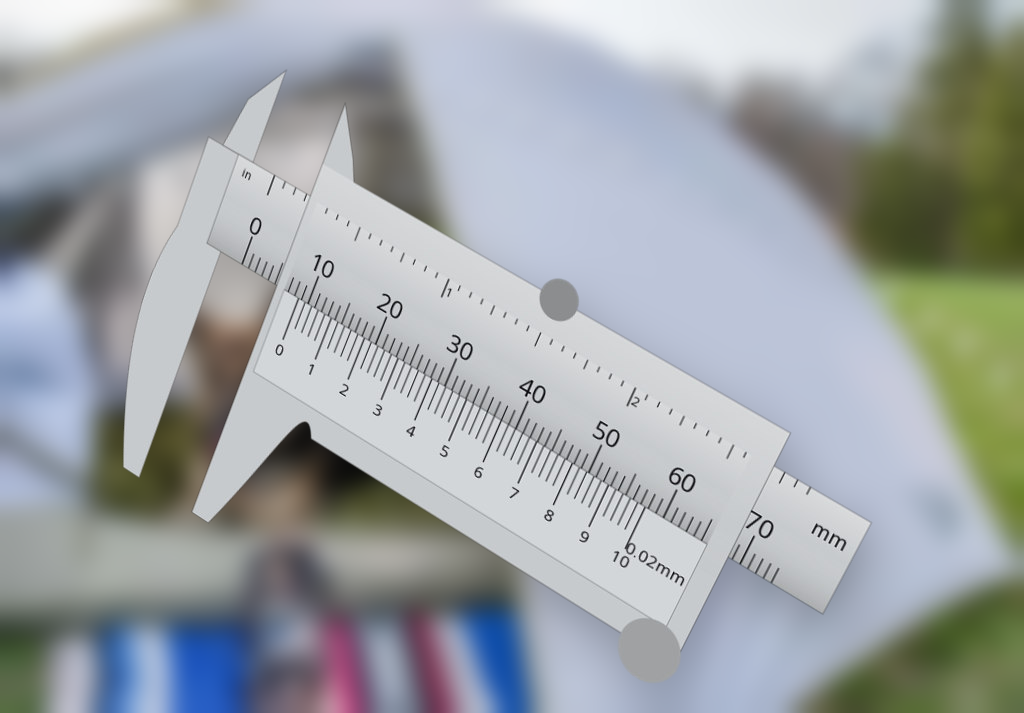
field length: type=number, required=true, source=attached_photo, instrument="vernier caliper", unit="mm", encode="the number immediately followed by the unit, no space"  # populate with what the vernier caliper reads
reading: 8.6mm
